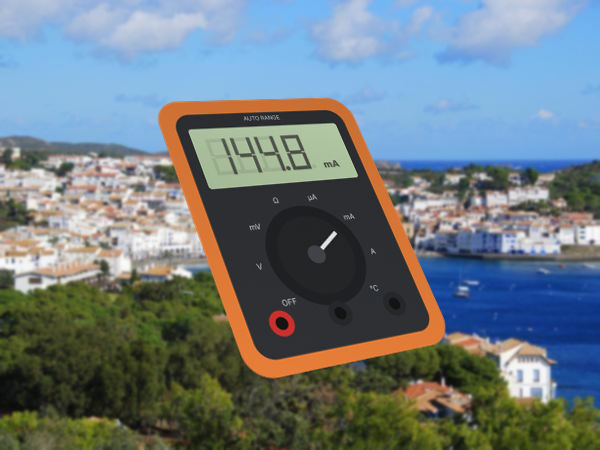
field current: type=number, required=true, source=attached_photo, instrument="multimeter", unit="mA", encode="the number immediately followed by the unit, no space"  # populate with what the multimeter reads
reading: 144.8mA
